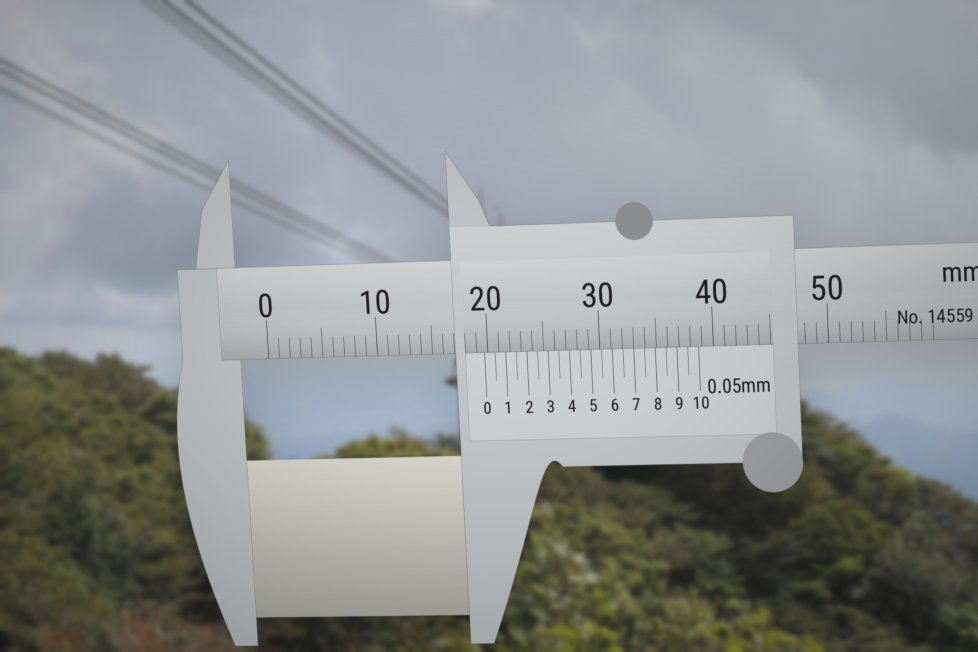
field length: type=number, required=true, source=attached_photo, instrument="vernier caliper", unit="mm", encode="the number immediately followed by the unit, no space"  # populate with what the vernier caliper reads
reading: 19.7mm
